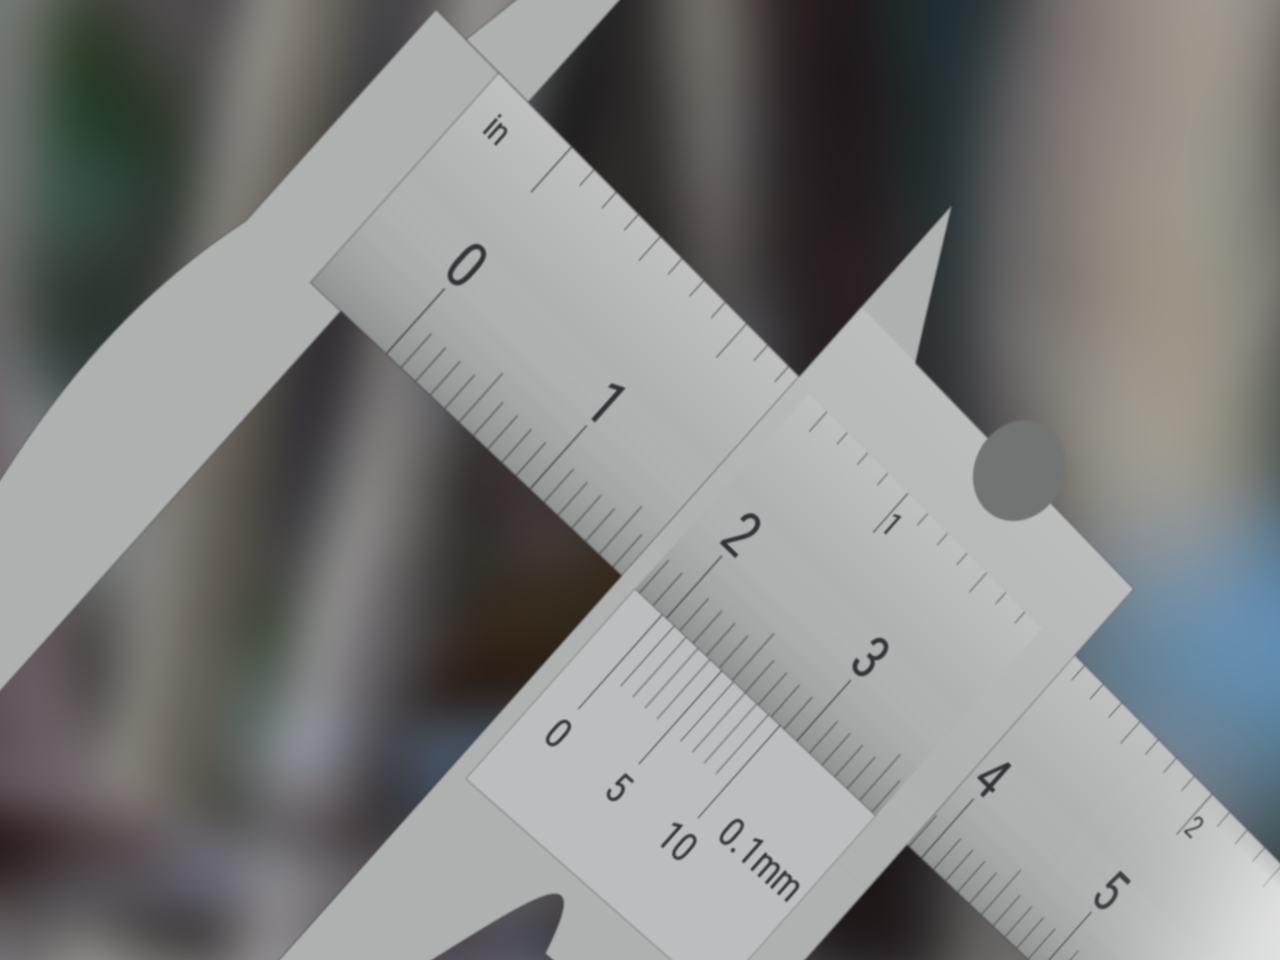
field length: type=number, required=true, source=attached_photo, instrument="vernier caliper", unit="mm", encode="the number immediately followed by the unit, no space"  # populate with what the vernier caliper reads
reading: 19.7mm
